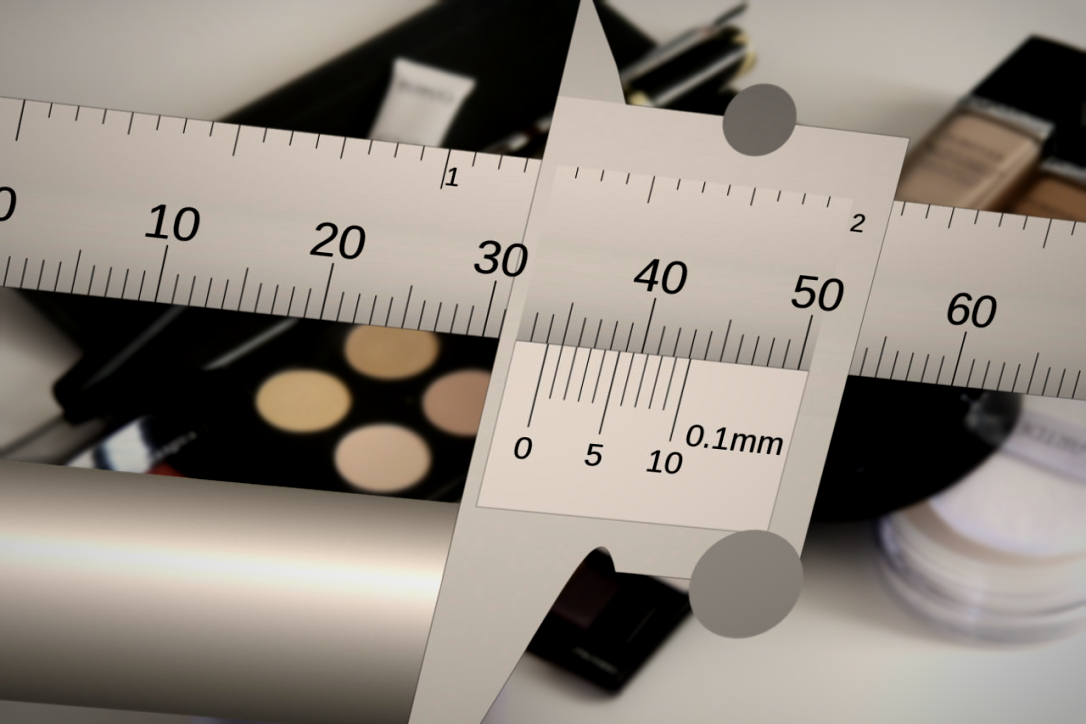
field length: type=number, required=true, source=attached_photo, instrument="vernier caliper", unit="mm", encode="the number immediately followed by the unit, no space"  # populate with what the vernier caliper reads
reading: 34.1mm
